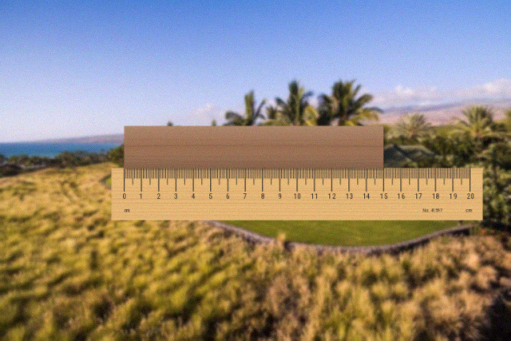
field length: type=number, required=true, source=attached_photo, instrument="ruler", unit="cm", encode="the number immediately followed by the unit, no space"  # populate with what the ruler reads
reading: 15cm
